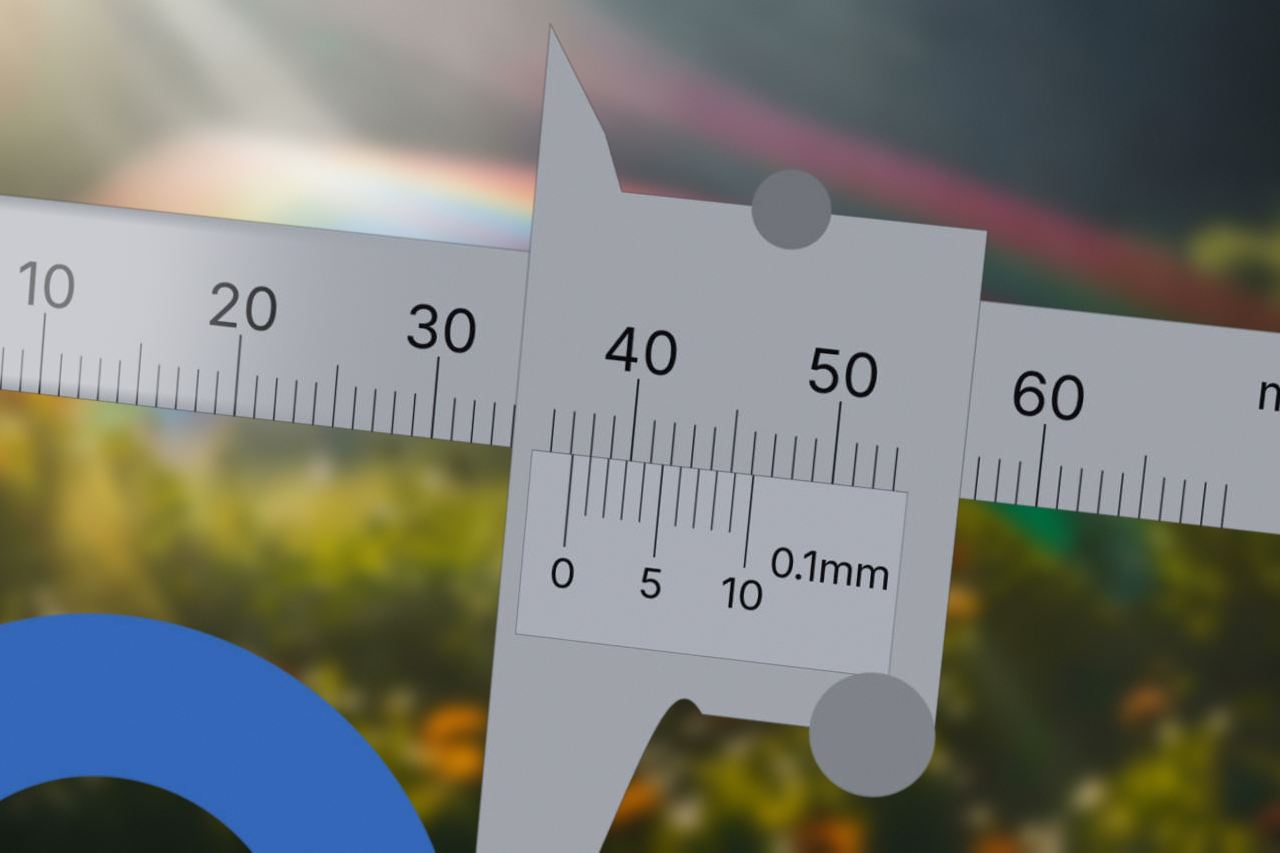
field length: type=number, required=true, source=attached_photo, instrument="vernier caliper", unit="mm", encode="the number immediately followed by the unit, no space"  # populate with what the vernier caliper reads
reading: 37.1mm
